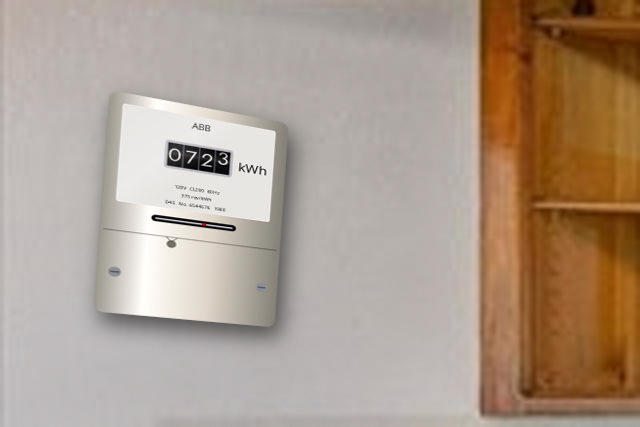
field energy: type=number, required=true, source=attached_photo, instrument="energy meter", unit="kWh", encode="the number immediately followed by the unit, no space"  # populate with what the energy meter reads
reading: 723kWh
